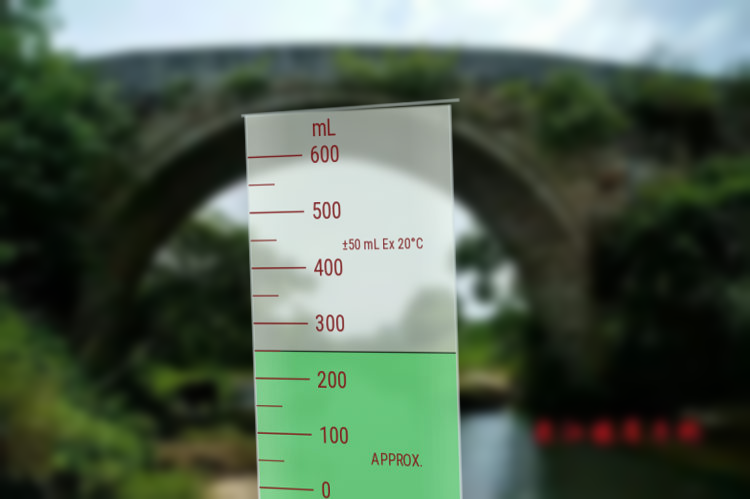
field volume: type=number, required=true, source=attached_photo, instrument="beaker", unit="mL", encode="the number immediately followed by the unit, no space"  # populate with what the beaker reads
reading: 250mL
